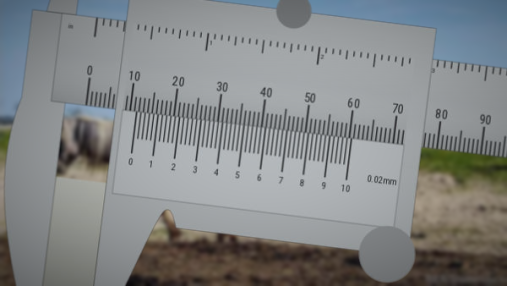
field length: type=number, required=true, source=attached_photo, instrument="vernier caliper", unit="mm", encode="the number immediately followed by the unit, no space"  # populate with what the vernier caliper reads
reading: 11.5mm
